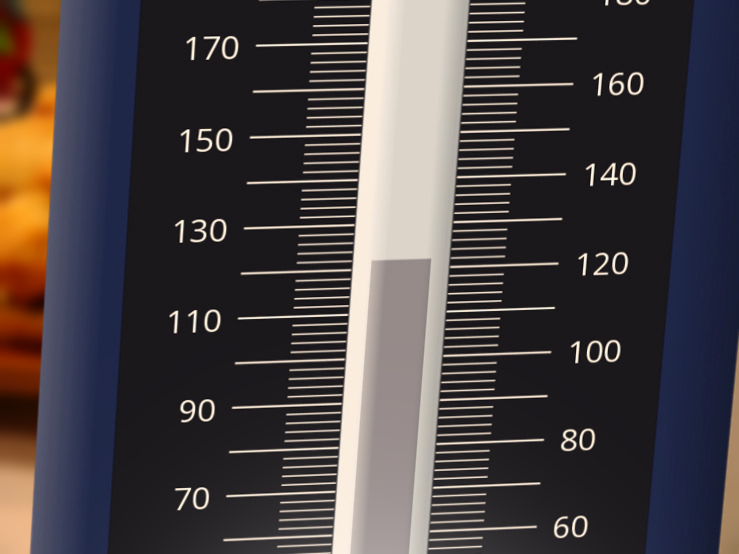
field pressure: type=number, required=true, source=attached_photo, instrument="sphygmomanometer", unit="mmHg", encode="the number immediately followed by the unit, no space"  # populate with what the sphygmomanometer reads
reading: 122mmHg
